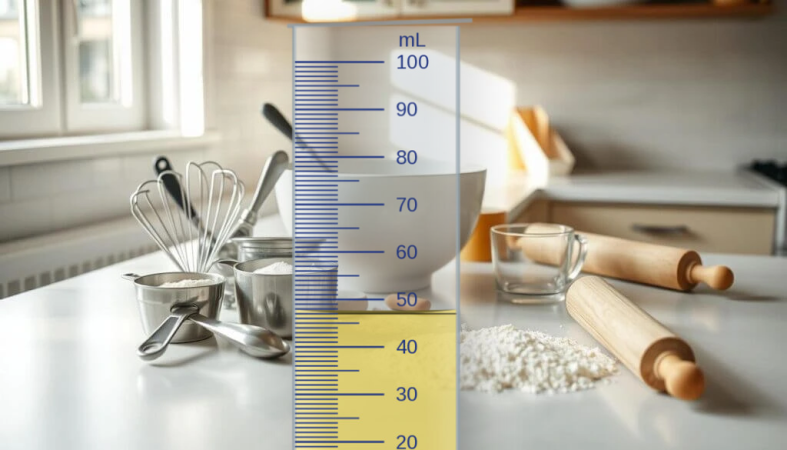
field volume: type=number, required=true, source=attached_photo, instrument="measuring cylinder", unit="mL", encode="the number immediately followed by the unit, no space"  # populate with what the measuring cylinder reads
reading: 47mL
